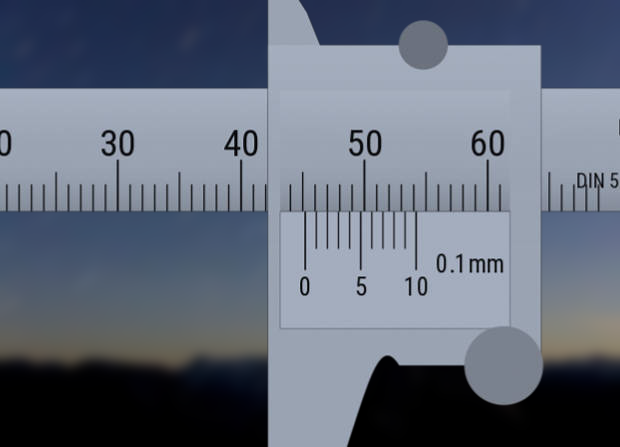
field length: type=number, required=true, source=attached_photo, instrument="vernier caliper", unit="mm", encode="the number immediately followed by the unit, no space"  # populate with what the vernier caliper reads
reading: 45.2mm
